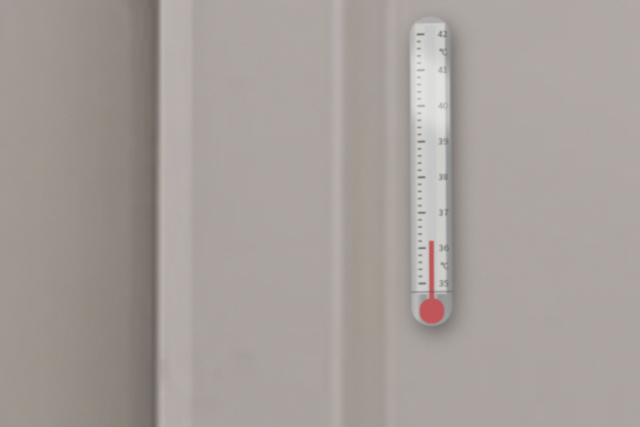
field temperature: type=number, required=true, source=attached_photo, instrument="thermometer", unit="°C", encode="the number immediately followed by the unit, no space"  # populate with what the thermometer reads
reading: 36.2°C
